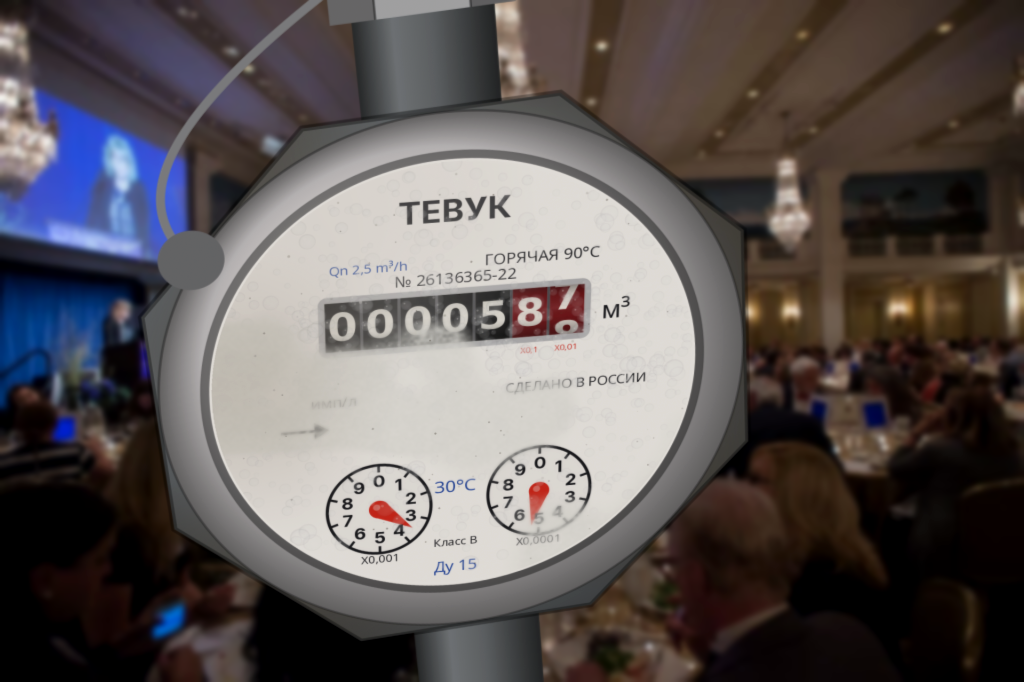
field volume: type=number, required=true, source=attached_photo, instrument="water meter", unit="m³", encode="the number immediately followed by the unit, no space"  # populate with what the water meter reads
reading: 5.8735m³
